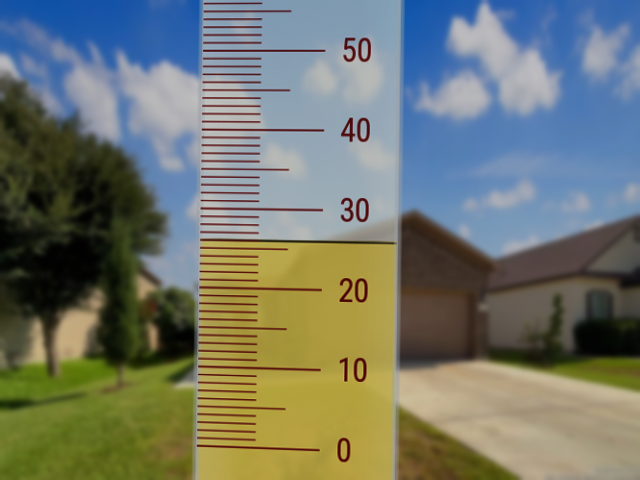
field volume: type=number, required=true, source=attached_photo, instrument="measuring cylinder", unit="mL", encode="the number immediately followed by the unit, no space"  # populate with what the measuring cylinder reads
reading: 26mL
